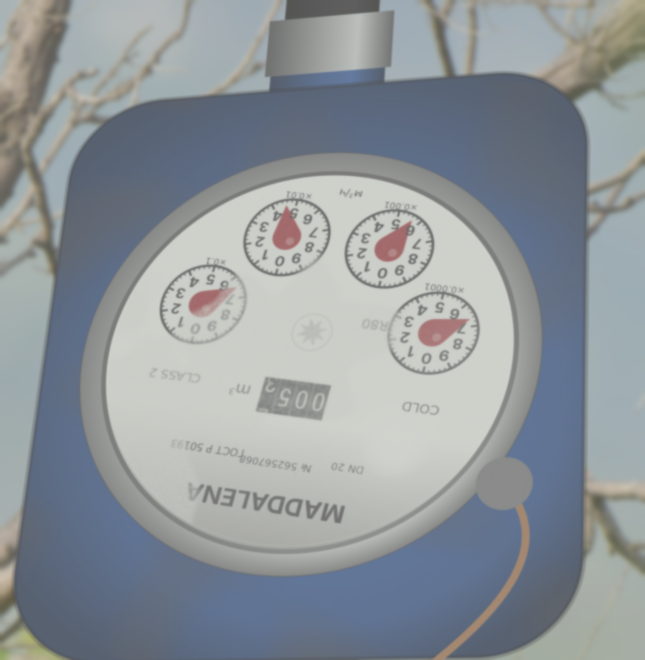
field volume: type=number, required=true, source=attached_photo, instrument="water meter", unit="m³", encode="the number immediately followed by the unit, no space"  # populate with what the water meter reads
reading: 52.6456m³
